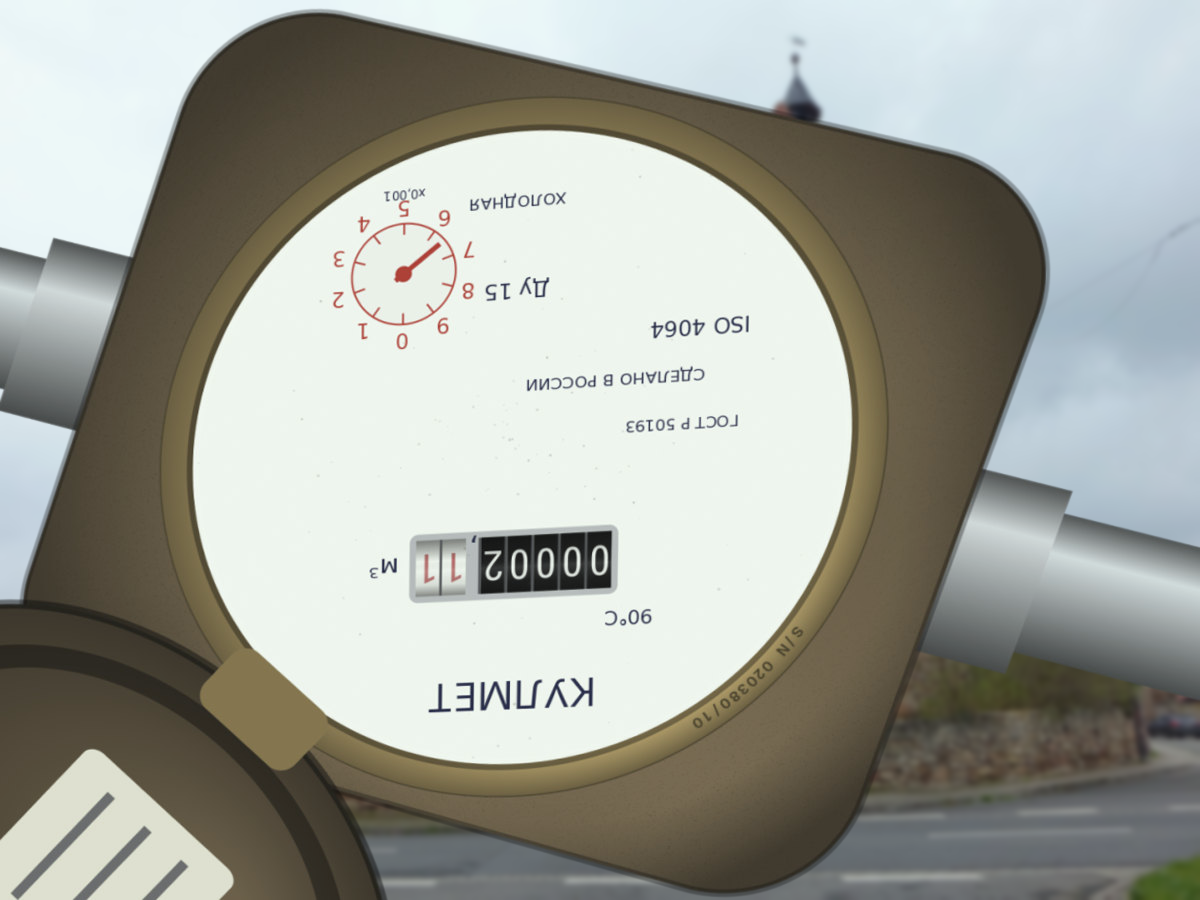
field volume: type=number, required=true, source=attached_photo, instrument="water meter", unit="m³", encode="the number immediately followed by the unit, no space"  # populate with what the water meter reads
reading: 2.116m³
